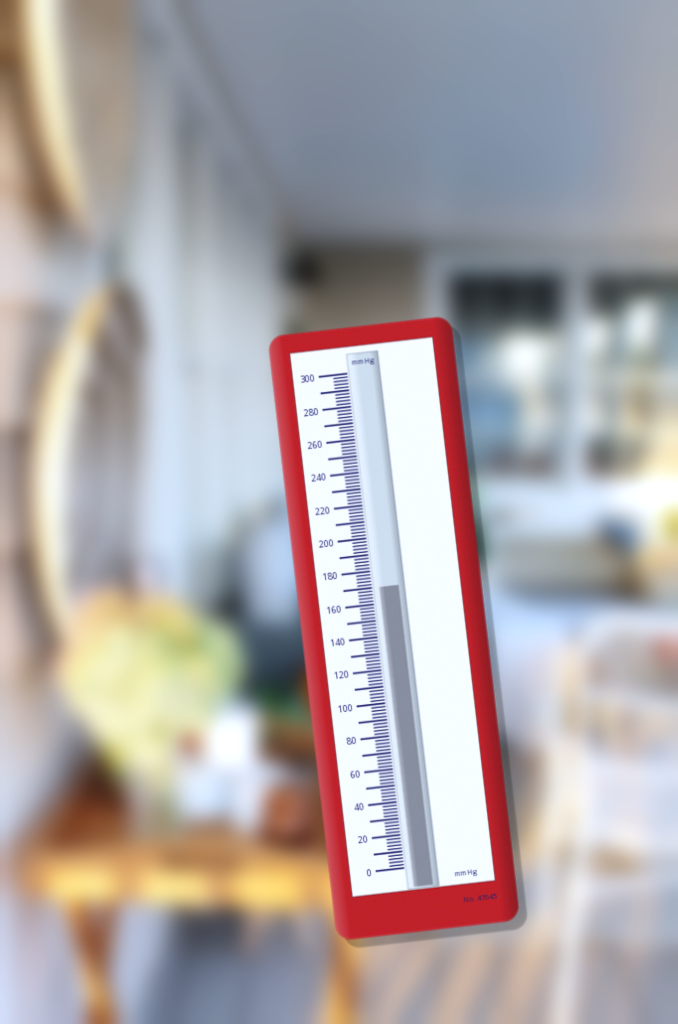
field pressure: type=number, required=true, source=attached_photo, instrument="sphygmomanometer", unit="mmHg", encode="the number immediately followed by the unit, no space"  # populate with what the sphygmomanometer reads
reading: 170mmHg
